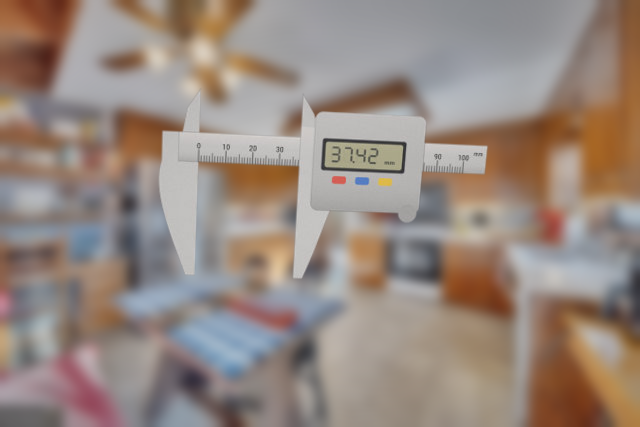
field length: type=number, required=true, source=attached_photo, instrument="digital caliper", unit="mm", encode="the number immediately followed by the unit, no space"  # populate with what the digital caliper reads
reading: 37.42mm
